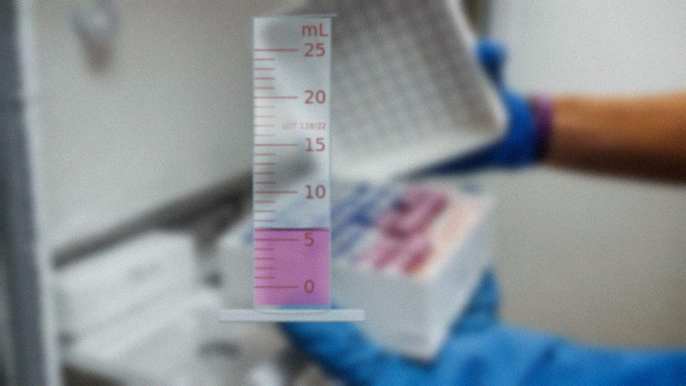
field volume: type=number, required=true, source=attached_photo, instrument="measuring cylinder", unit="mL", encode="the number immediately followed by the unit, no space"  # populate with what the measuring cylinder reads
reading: 6mL
